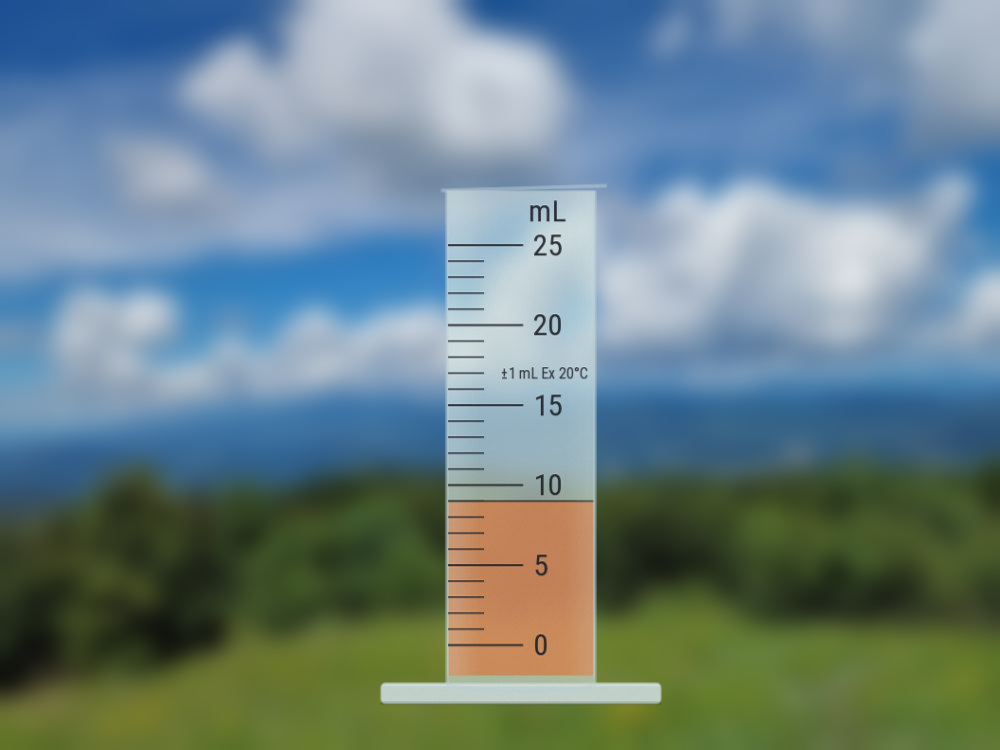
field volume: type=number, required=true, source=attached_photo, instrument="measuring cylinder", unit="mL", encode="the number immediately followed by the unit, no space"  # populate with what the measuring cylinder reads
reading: 9mL
